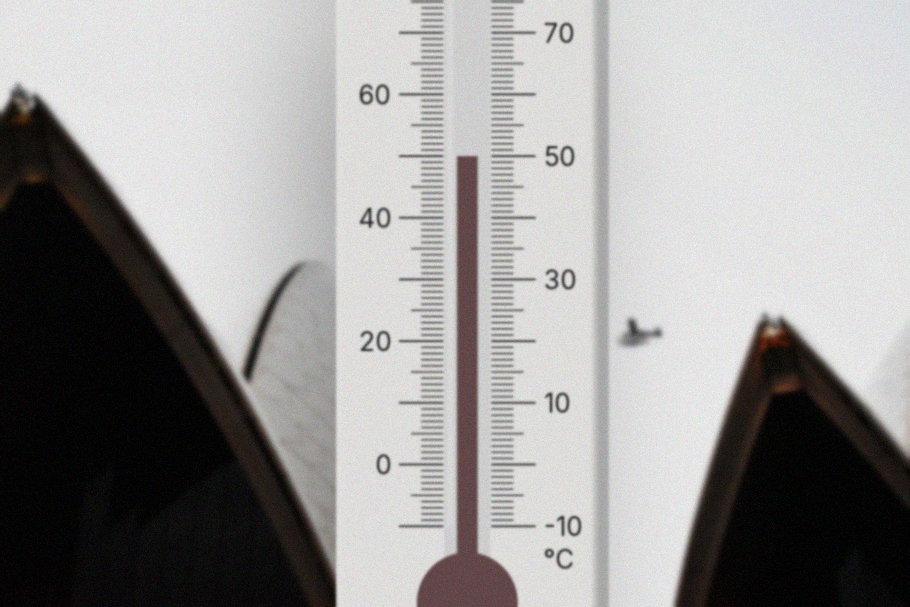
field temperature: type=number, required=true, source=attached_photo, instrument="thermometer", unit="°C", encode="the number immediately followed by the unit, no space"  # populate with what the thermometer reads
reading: 50°C
